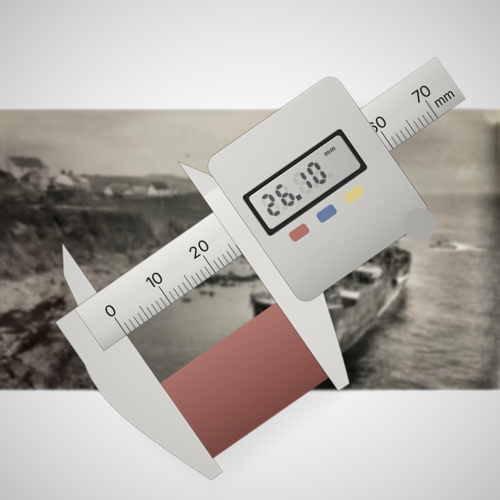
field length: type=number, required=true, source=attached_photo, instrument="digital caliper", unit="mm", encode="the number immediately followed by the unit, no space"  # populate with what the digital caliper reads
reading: 26.10mm
